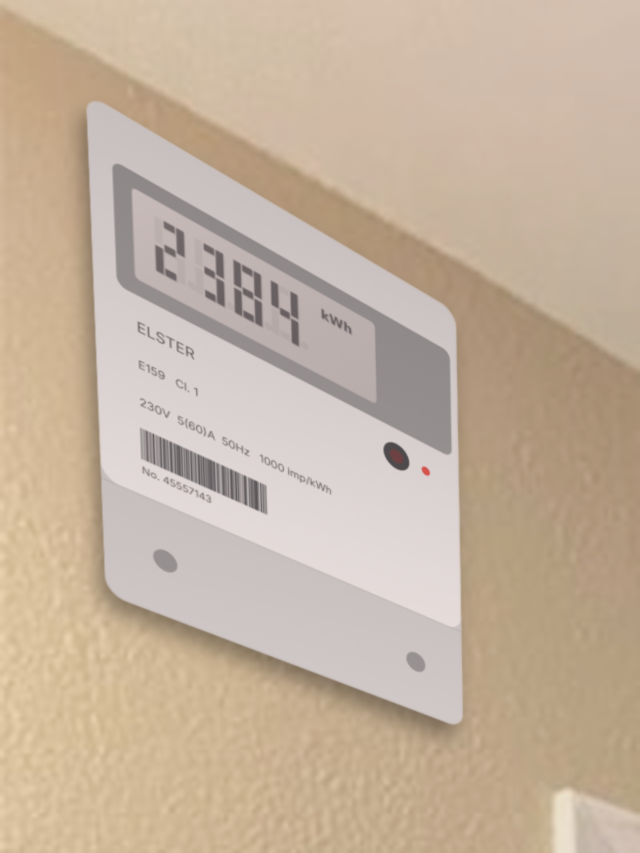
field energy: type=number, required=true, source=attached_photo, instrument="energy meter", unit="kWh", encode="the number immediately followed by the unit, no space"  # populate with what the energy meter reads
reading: 2384kWh
